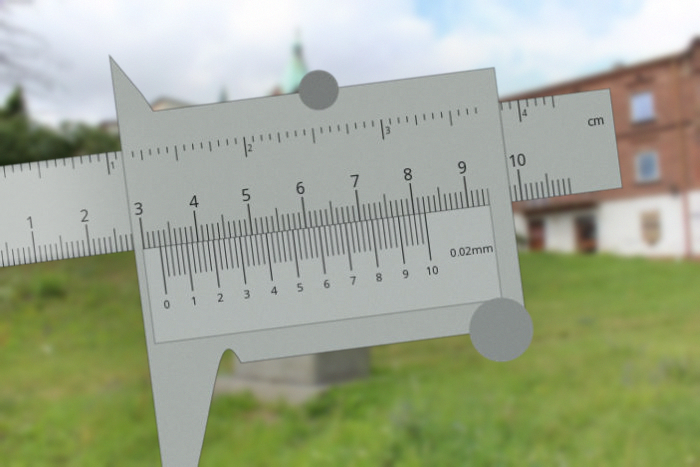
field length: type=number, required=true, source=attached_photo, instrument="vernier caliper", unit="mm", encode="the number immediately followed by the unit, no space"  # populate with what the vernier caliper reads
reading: 33.0mm
